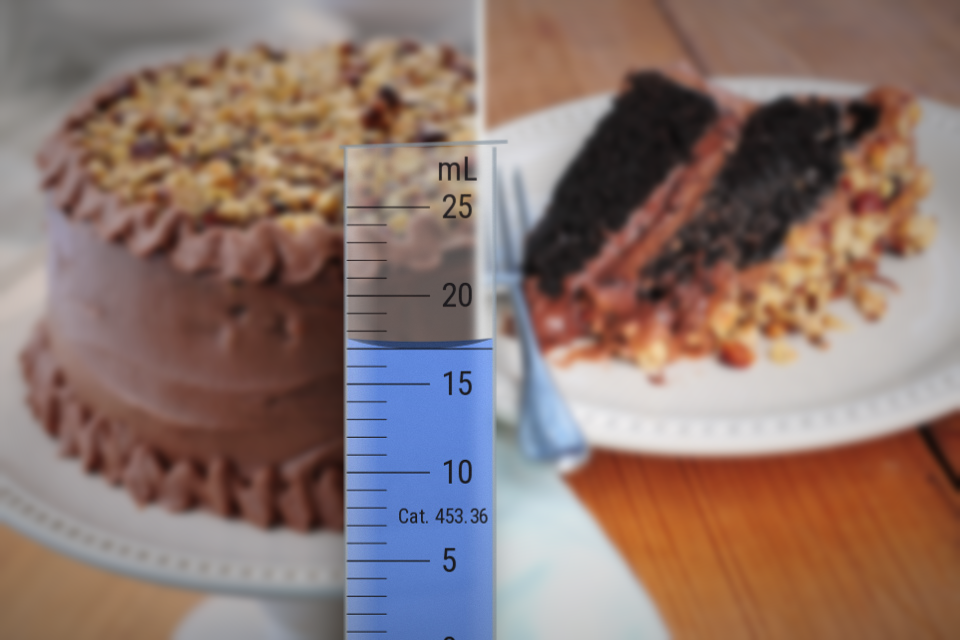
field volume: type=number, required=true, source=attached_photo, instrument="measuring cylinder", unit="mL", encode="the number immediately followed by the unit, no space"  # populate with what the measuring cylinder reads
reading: 17mL
